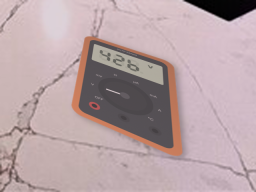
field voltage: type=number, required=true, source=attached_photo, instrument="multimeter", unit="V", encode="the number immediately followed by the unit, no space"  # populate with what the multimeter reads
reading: 426V
